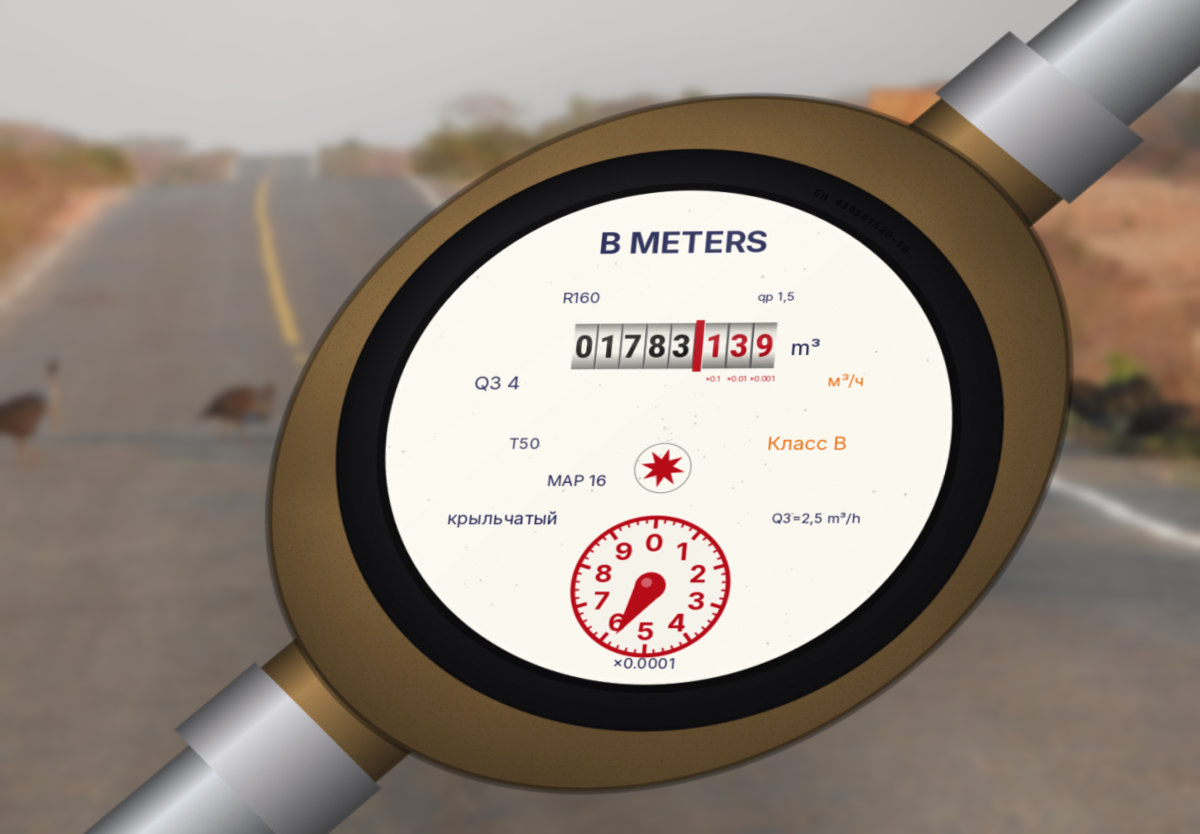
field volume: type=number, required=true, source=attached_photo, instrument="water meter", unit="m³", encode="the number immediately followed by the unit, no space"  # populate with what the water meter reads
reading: 1783.1395m³
